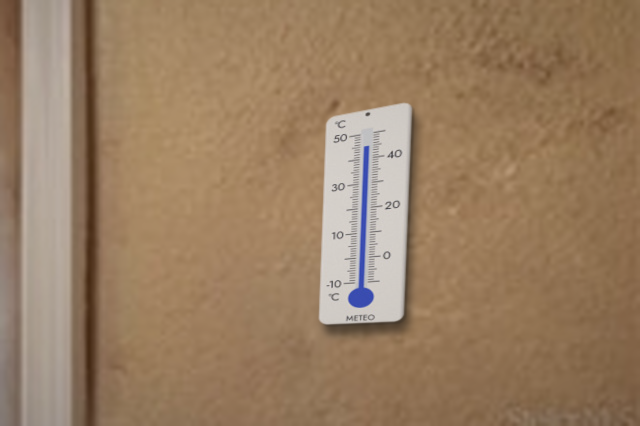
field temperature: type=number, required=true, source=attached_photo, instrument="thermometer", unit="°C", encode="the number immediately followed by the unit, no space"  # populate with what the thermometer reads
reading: 45°C
